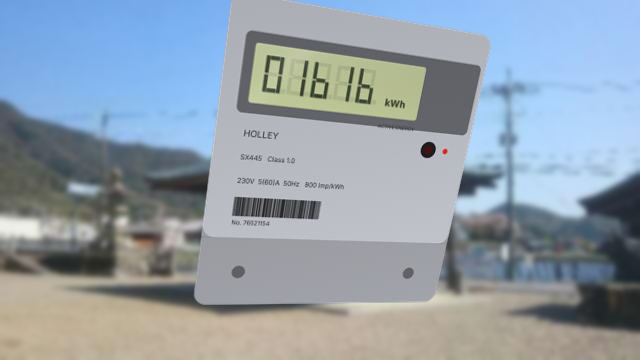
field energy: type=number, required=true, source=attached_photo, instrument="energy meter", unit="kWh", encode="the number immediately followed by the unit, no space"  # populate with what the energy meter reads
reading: 1616kWh
